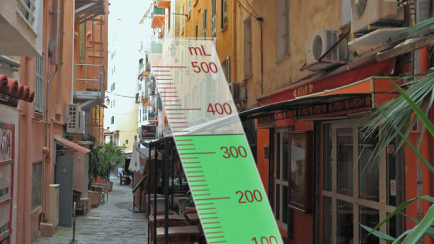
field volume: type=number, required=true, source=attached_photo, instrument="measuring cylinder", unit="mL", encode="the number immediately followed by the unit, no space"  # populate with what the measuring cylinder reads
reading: 340mL
